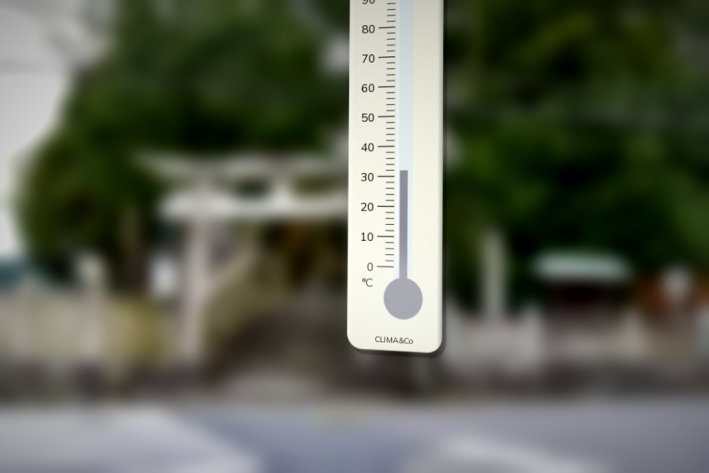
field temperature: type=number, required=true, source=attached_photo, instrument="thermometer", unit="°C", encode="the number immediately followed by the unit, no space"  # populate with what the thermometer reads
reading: 32°C
